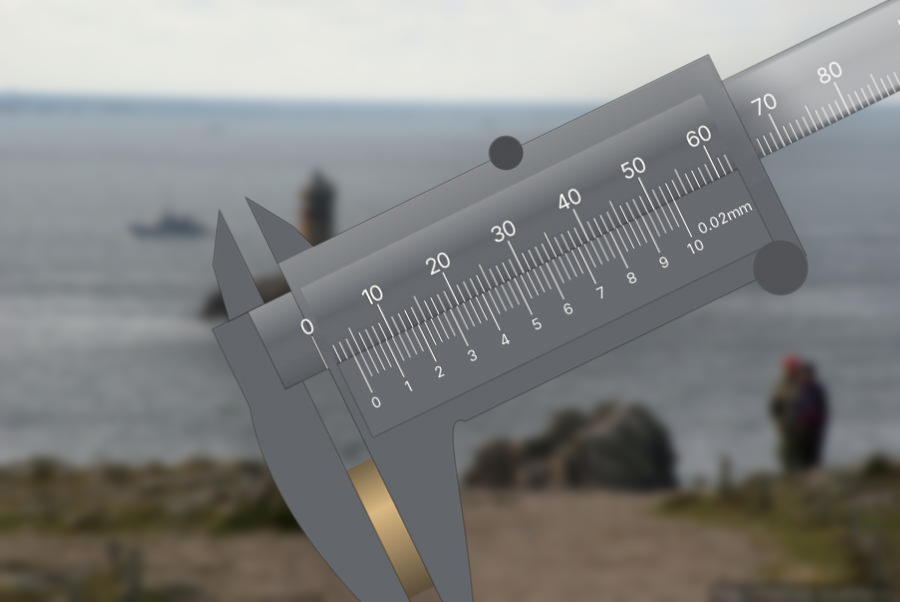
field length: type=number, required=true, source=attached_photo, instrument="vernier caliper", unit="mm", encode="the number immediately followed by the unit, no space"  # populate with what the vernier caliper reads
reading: 4.0mm
